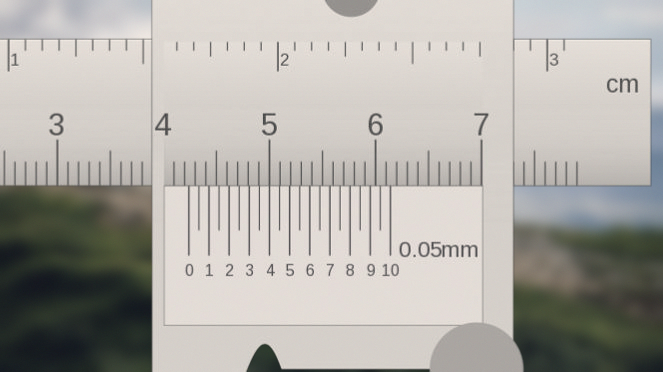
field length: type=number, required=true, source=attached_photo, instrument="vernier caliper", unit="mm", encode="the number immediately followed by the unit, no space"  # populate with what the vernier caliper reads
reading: 42.4mm
